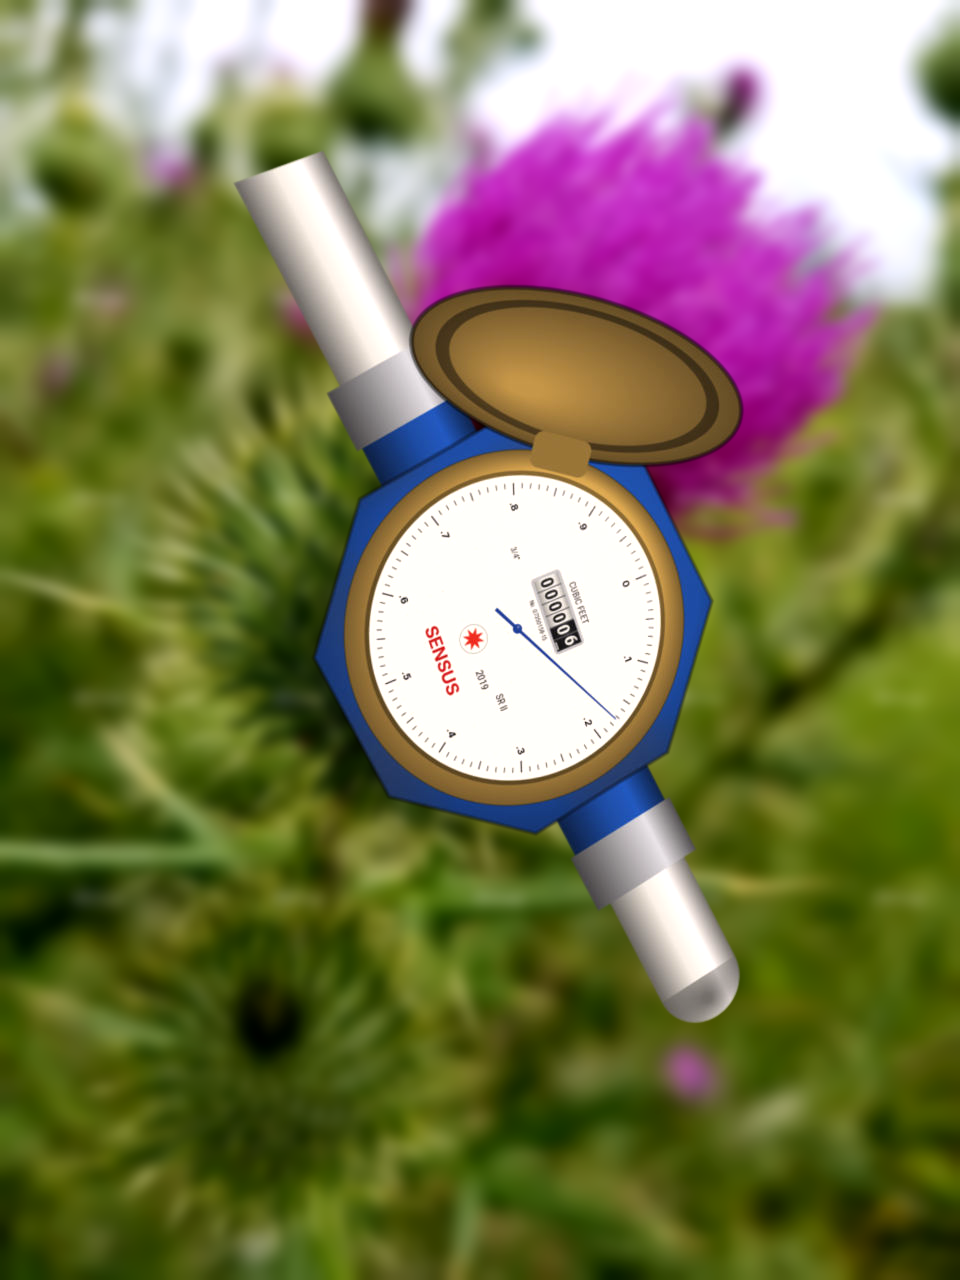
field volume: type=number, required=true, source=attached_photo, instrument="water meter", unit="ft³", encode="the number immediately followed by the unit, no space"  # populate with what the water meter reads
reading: 6.17ft³
